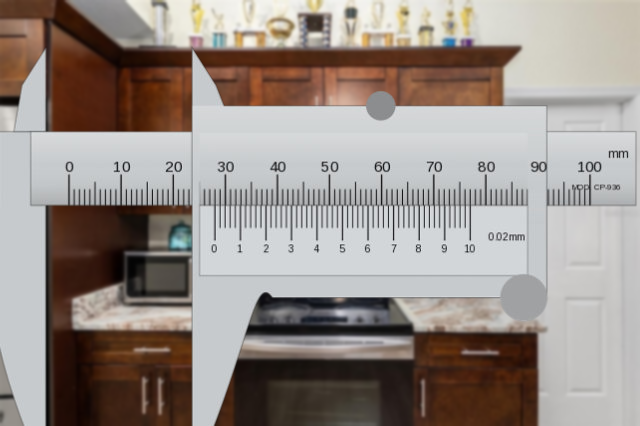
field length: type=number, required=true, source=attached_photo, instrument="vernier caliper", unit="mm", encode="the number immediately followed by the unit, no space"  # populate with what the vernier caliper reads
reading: 28.0mm
